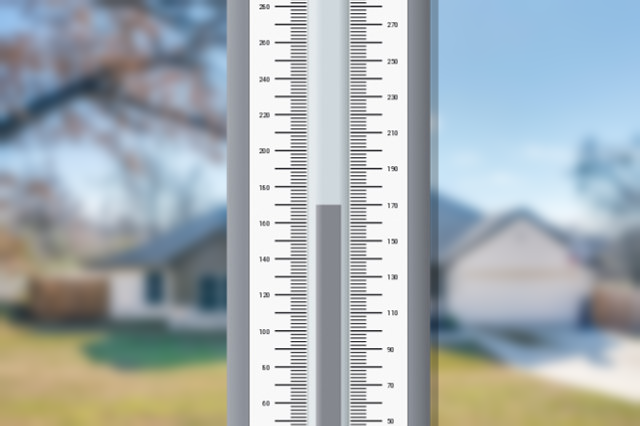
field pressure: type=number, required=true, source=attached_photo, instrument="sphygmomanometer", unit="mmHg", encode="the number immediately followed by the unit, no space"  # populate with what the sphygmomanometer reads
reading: 170mmHg
